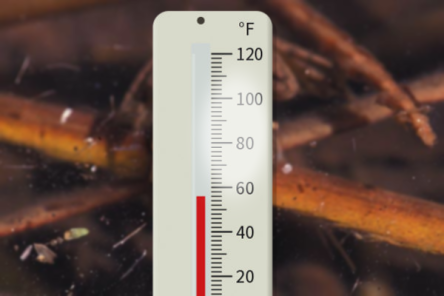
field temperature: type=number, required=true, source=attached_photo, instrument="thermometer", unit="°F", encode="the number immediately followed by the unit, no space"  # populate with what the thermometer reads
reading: 56°F
